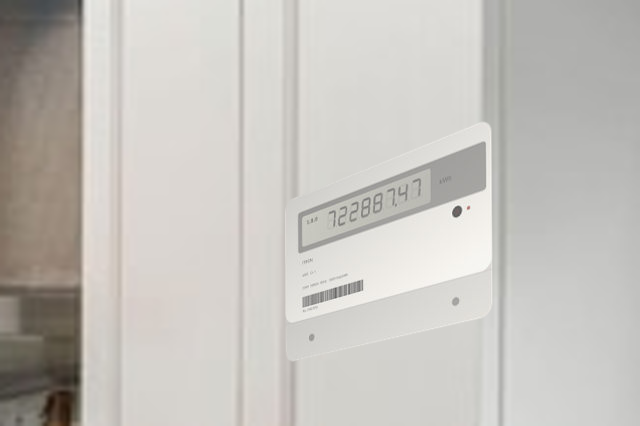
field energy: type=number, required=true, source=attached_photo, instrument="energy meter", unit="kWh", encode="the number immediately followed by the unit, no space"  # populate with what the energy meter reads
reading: 722887.47kWh
